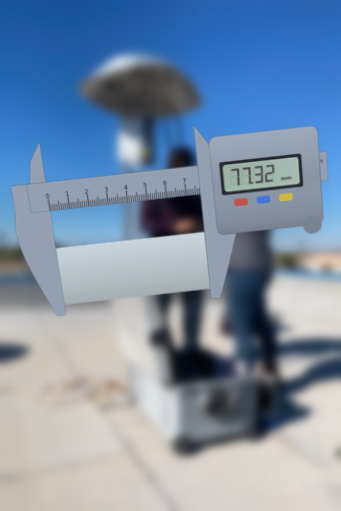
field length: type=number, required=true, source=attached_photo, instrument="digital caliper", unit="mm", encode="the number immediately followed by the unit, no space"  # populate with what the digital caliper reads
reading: 77.32mm
